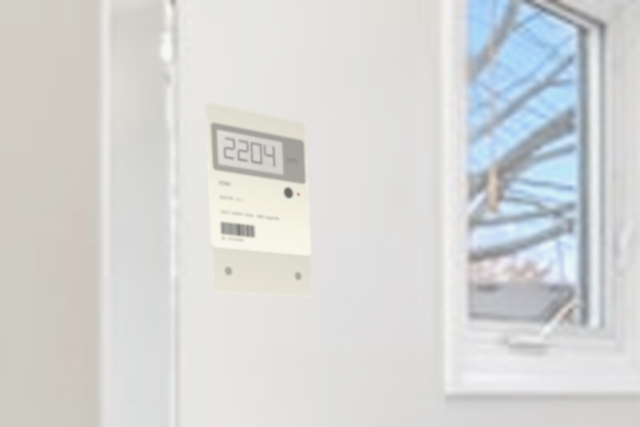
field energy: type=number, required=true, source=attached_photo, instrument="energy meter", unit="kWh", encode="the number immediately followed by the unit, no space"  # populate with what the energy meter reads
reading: 2204kWh
